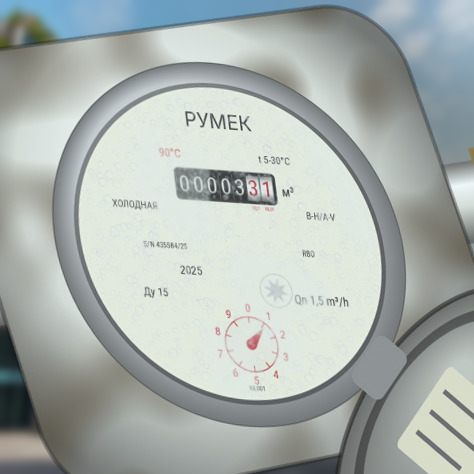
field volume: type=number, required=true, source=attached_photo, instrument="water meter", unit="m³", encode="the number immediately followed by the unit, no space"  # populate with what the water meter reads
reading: 3.311m³
